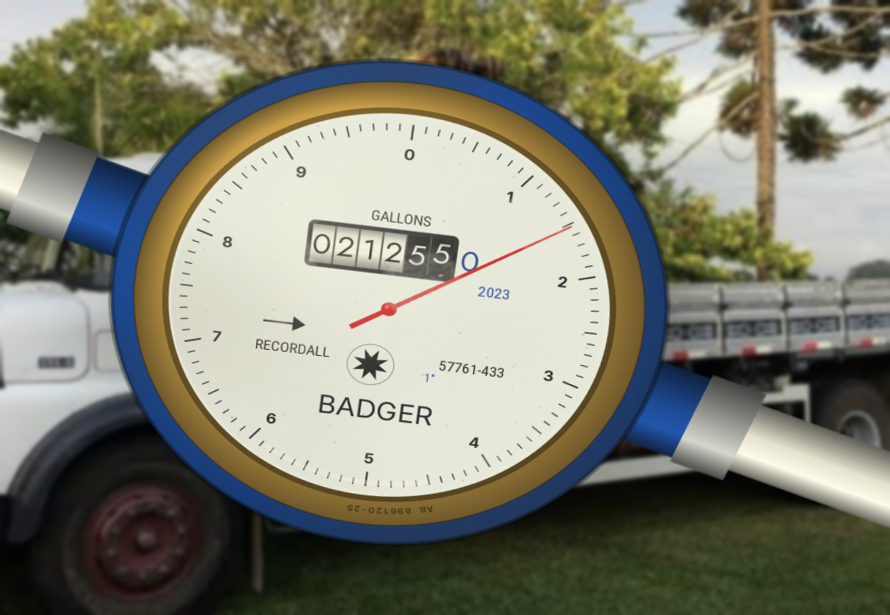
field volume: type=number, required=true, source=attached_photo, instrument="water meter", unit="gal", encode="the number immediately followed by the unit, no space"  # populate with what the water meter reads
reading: 212551.5gal
